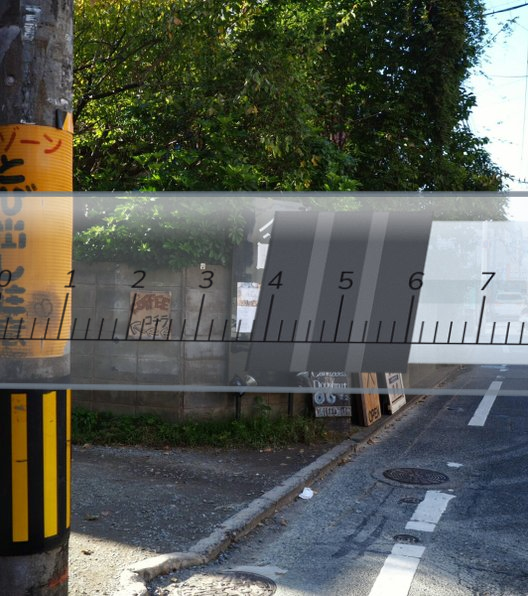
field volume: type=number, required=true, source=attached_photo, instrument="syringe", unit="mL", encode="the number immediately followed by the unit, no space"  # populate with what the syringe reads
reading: 3.8mL
